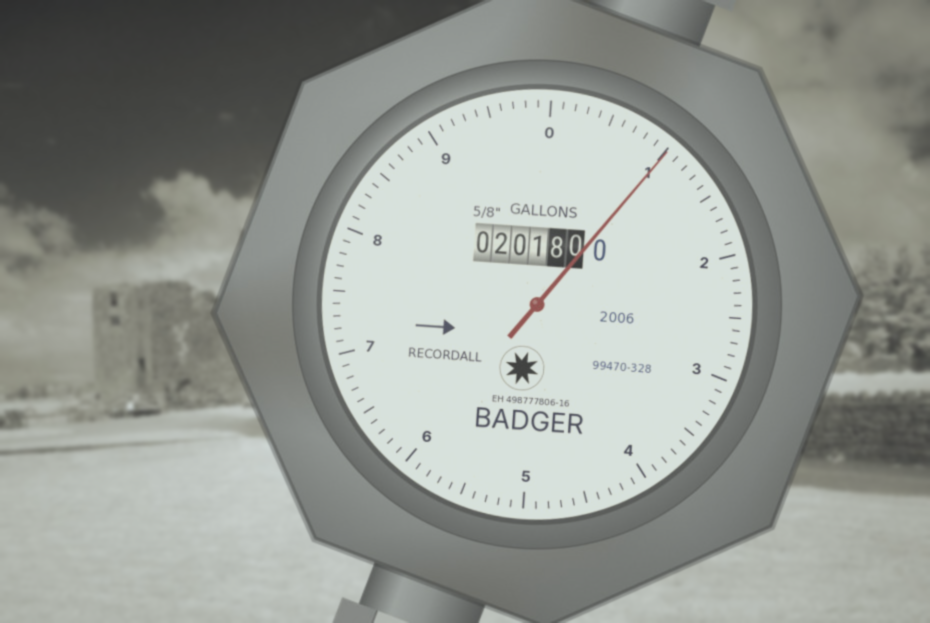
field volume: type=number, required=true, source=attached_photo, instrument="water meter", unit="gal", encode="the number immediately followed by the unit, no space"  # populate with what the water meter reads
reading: 201801.0gal
